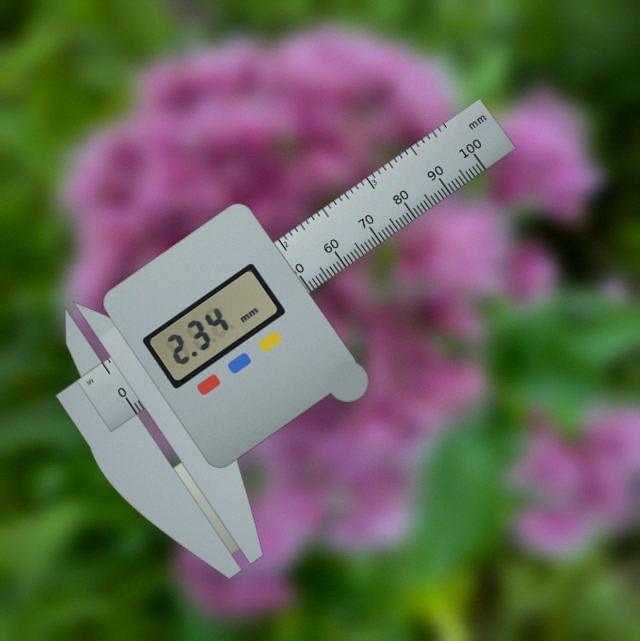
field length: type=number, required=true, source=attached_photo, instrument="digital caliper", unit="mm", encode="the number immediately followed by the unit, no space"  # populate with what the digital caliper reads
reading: 2.34mm
